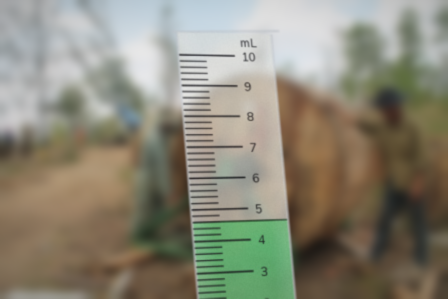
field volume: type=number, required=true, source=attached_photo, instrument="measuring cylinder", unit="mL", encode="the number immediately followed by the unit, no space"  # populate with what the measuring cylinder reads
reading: 4.6mL
